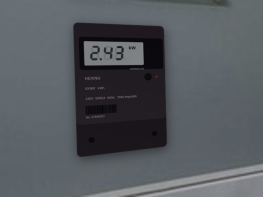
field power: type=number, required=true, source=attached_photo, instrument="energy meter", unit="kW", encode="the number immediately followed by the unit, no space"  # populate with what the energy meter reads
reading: 2.43kW
